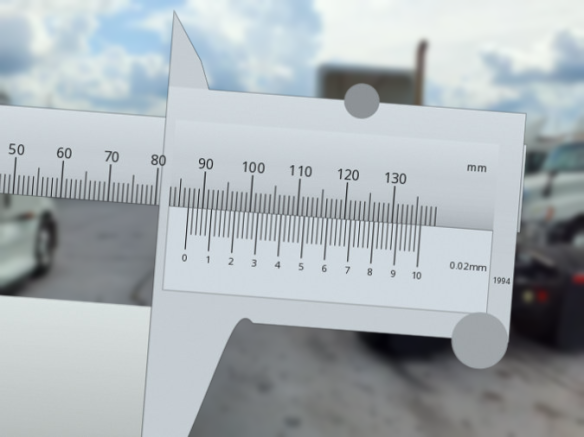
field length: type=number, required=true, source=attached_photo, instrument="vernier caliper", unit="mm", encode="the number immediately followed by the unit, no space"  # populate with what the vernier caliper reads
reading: 87.0mm
